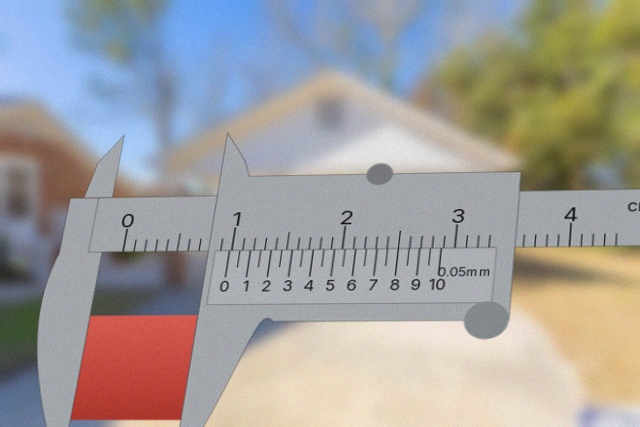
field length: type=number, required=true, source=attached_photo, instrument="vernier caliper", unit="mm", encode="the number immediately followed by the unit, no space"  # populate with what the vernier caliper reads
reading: 9.8mm
